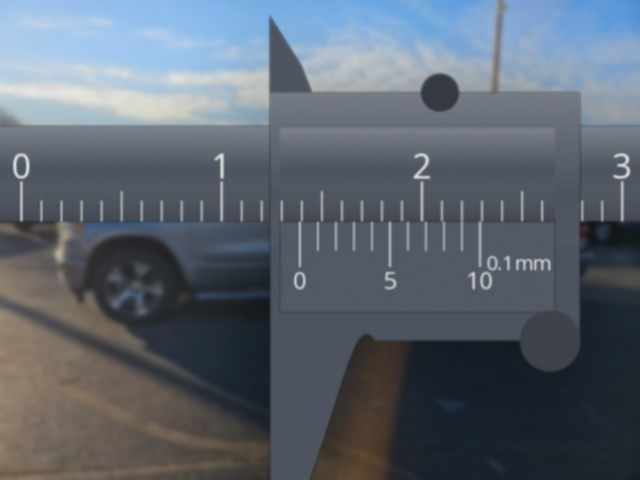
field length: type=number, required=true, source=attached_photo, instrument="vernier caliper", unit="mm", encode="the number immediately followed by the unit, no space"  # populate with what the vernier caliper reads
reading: 13.9mm
